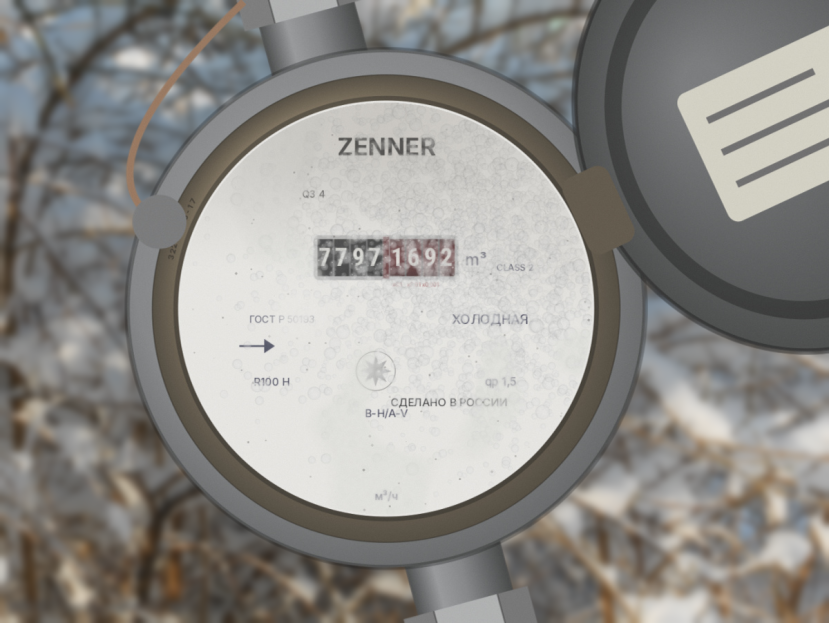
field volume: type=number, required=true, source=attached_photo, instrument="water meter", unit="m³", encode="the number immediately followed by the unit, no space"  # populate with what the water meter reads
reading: 7797.1692m³
